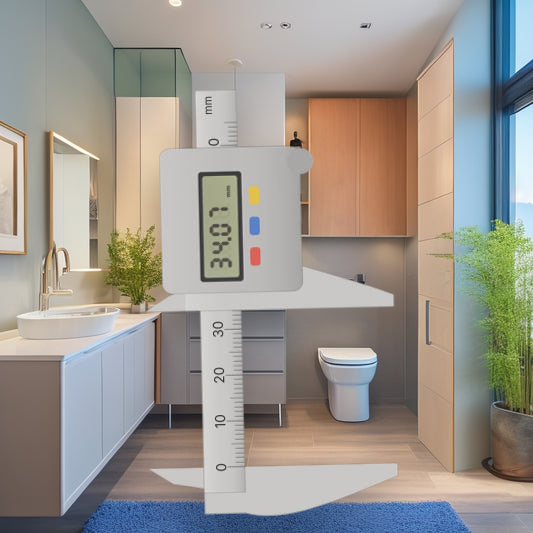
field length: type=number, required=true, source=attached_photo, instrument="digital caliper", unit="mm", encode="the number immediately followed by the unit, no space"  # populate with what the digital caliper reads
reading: 34.07mm
